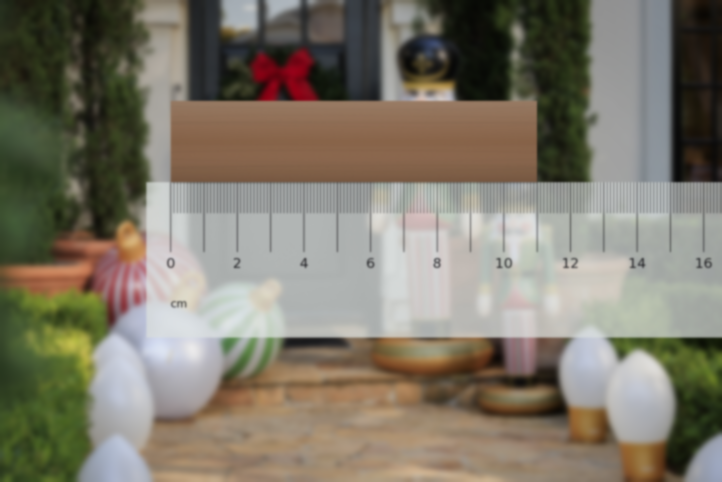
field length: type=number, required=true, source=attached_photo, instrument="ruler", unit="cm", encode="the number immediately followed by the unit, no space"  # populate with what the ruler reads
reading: 11cm
